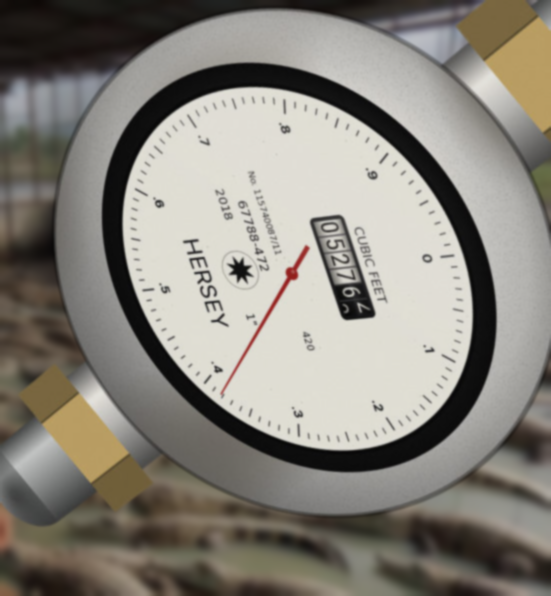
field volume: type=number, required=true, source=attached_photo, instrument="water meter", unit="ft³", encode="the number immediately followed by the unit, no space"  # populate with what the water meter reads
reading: 52762.38ft³
